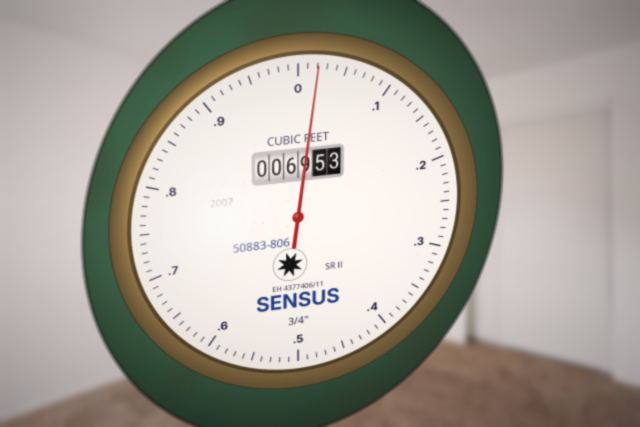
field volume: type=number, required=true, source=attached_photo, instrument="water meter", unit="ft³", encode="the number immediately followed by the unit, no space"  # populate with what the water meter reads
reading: 6953.02ft³
